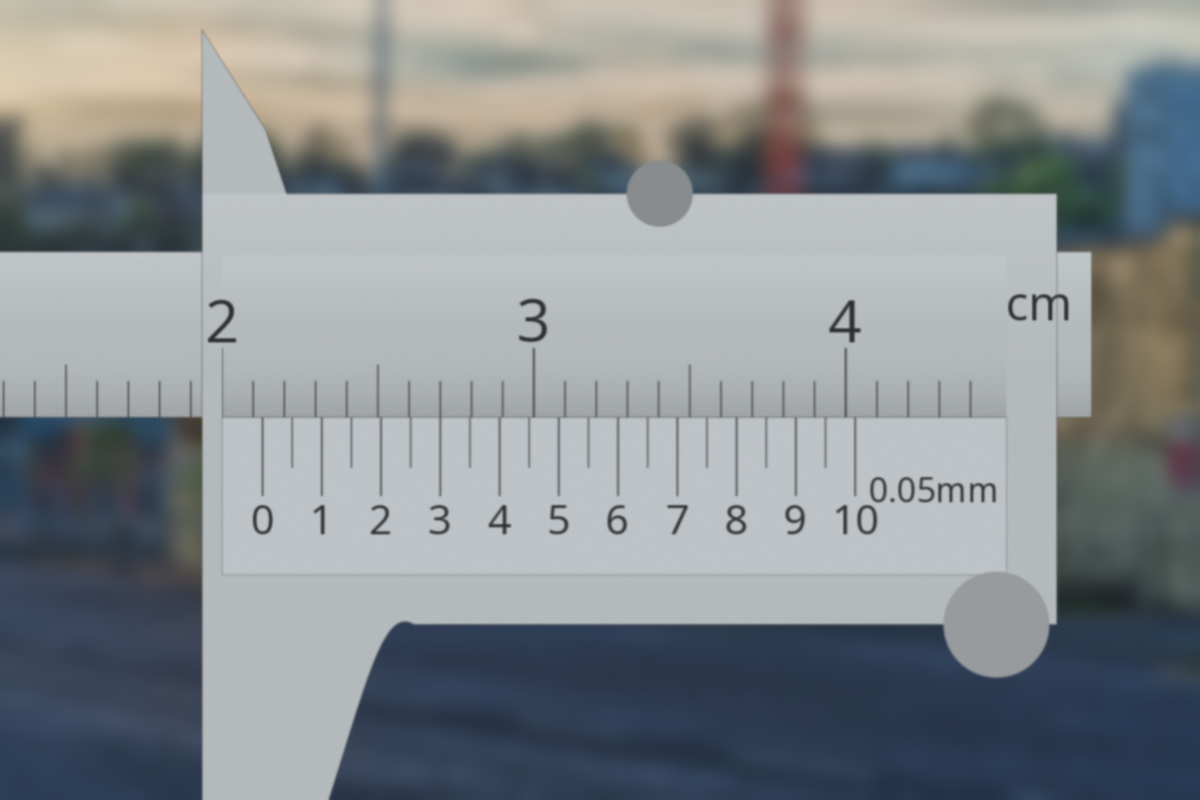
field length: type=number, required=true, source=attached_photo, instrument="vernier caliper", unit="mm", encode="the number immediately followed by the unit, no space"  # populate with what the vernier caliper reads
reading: 21.30mm
